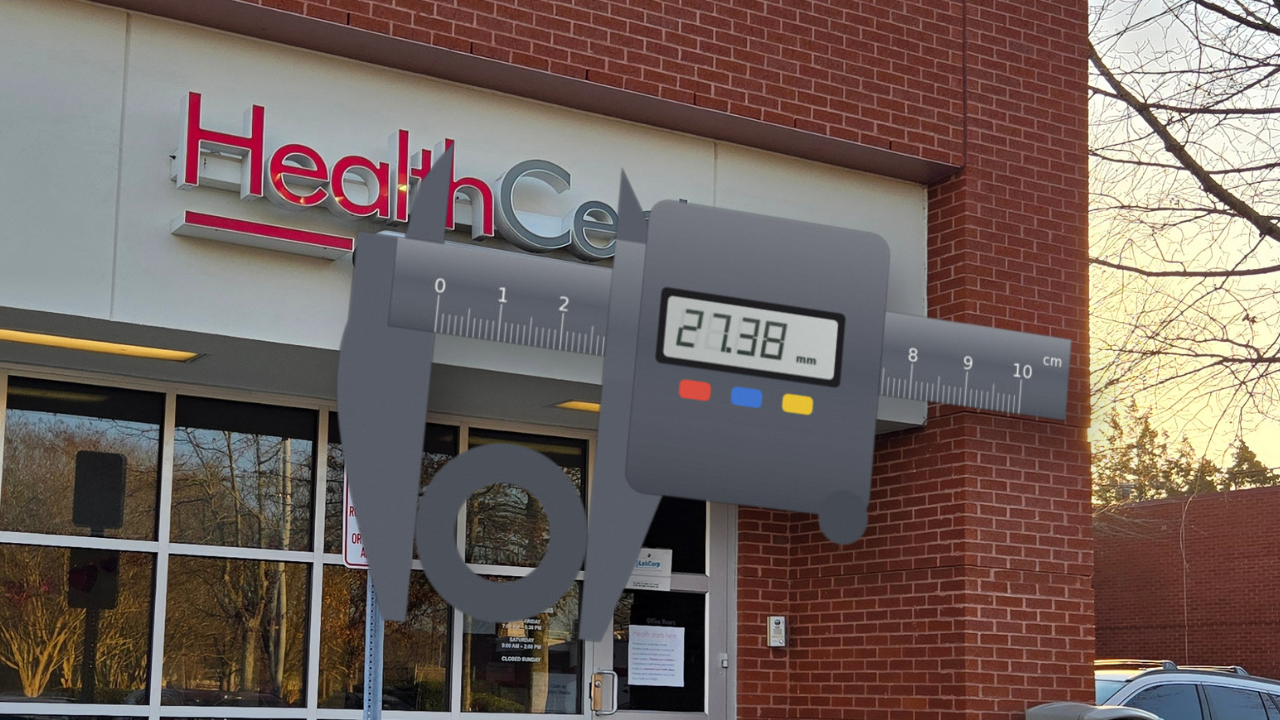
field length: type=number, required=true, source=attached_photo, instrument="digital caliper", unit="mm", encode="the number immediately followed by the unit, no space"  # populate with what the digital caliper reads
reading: 27.38mm
